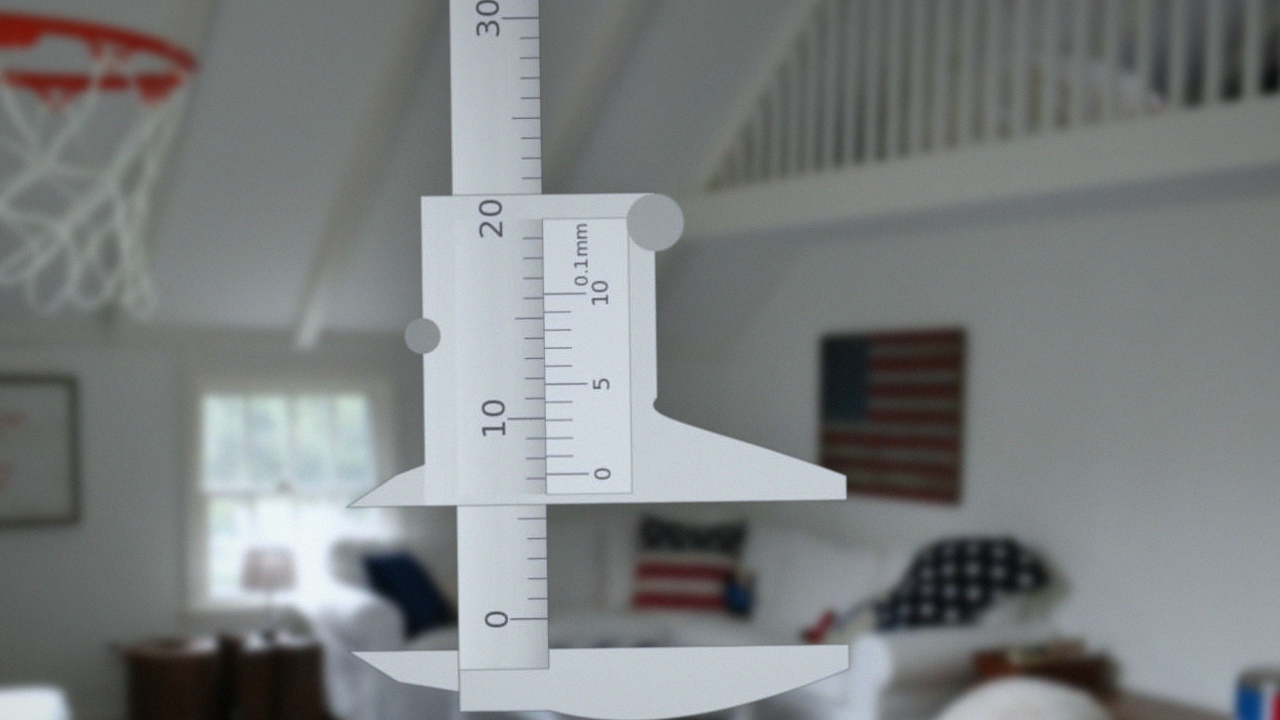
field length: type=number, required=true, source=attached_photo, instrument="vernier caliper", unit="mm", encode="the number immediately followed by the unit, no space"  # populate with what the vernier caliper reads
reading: 7.2mm
